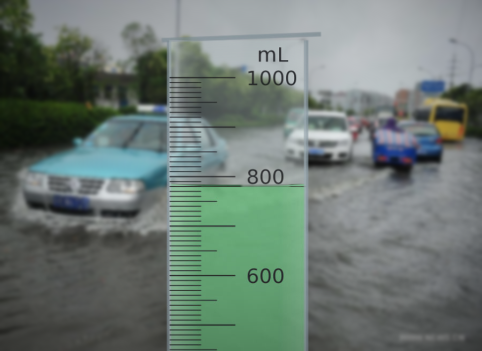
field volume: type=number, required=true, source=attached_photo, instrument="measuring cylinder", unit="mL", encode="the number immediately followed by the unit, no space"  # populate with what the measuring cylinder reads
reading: 780mL
